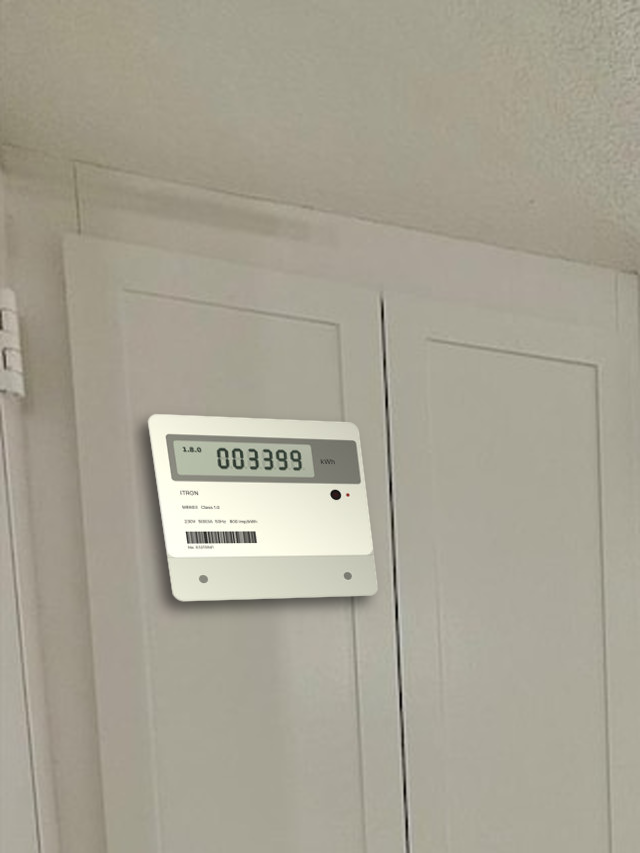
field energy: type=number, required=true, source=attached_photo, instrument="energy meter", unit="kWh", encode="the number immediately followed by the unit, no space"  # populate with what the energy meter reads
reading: 3399kWh
